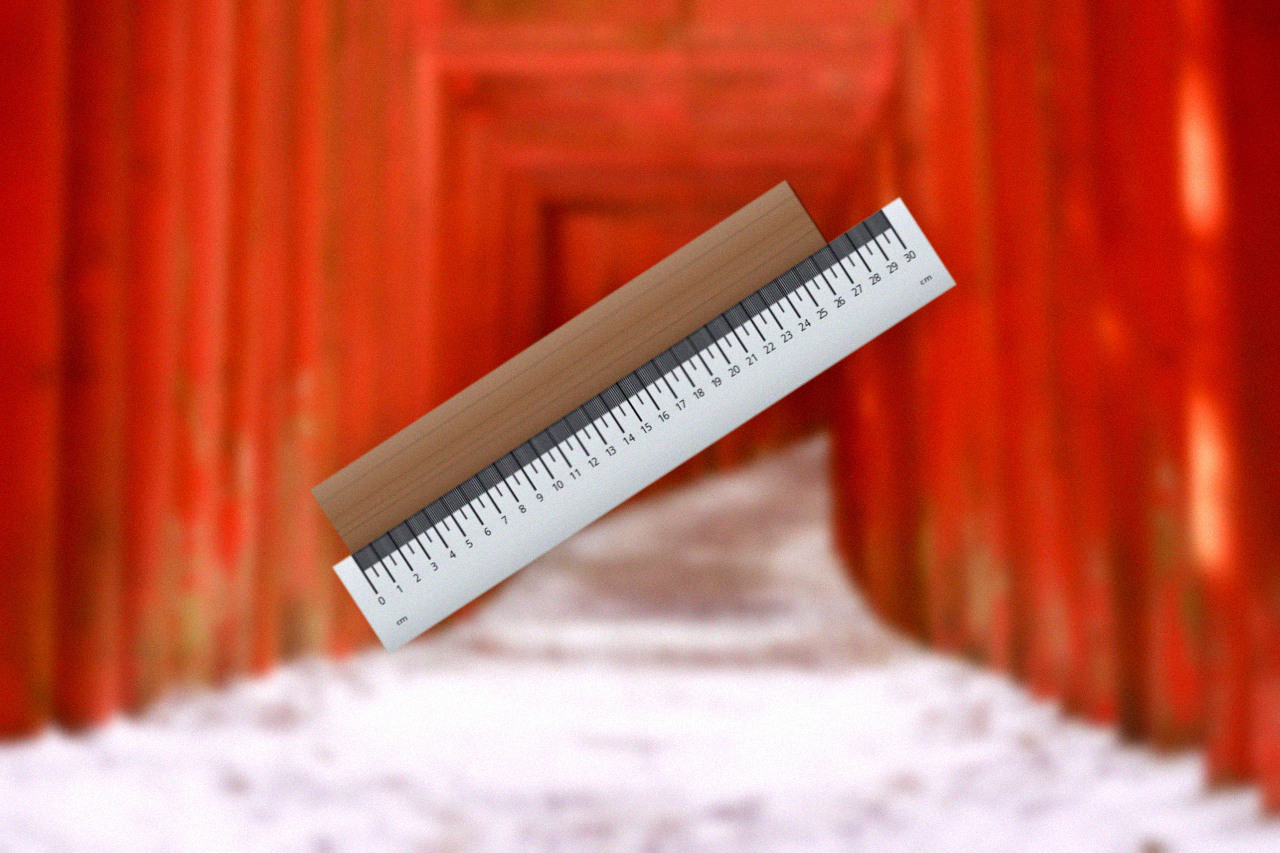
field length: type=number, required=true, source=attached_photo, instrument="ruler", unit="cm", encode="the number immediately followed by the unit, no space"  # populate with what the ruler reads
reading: 27cm
